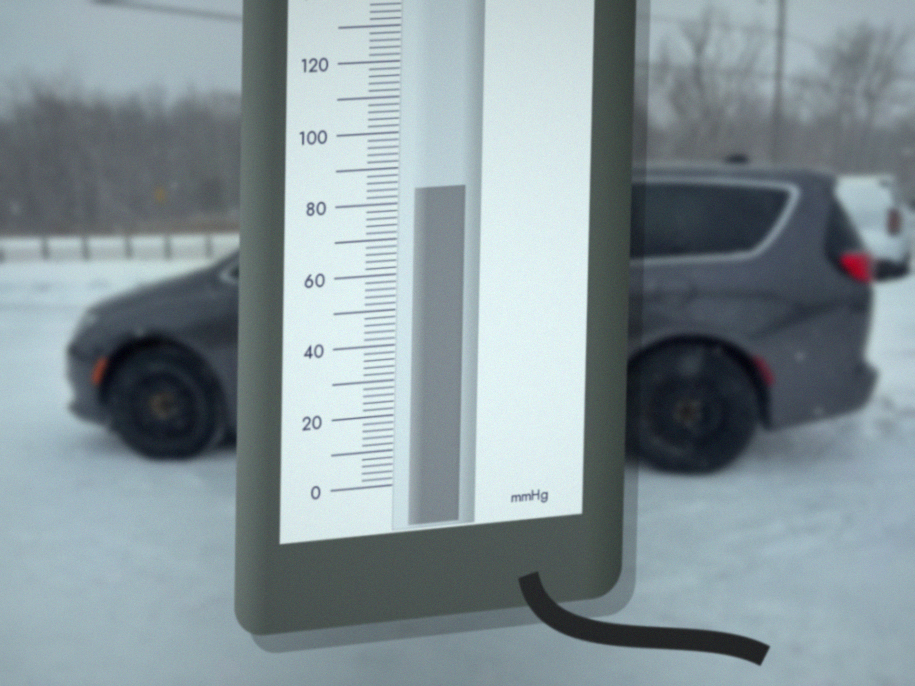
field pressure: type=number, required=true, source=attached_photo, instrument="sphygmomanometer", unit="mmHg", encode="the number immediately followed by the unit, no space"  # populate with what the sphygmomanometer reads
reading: 84mmHg
